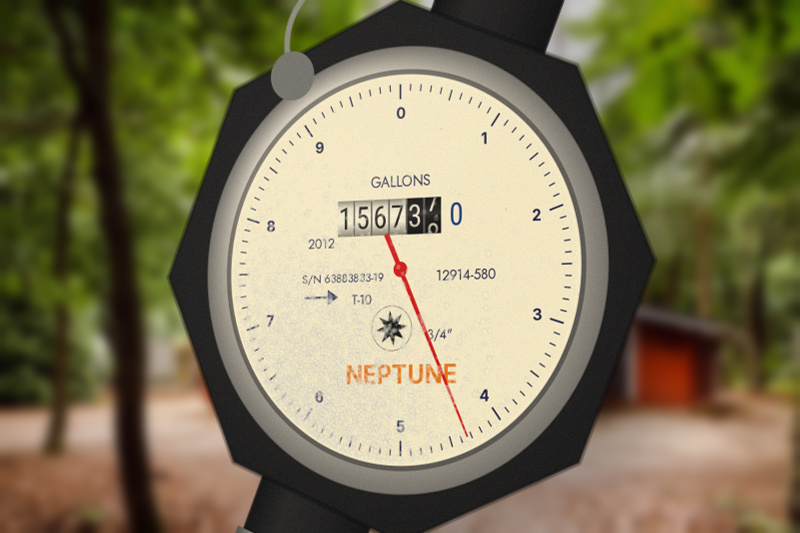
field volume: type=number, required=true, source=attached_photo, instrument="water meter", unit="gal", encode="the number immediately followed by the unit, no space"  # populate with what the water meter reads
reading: 1567374.3gal
